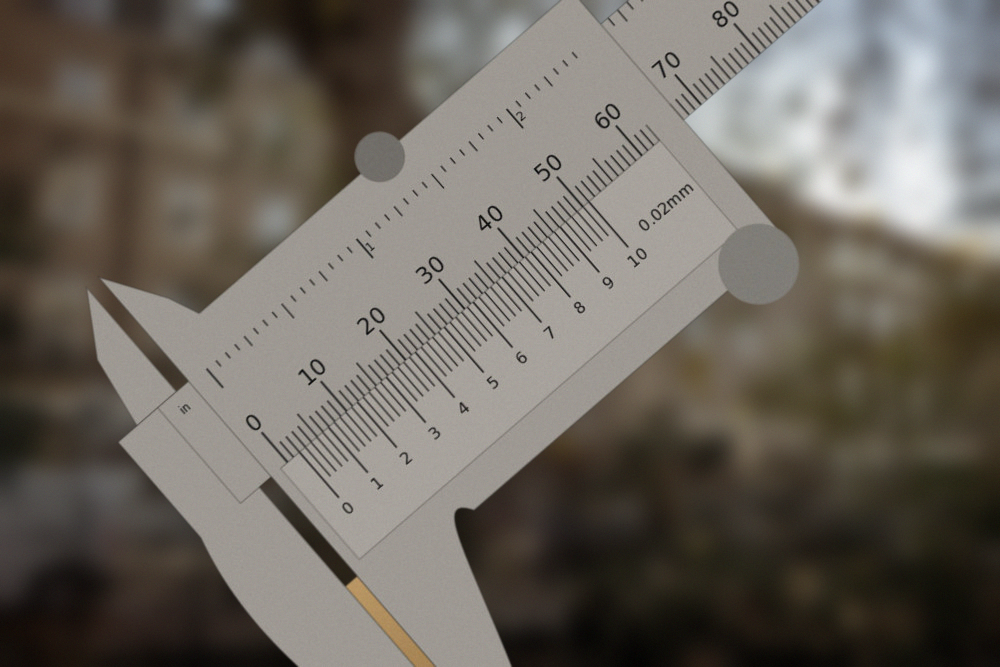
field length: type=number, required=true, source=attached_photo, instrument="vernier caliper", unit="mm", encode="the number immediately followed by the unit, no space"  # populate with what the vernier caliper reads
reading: 2.0mm
